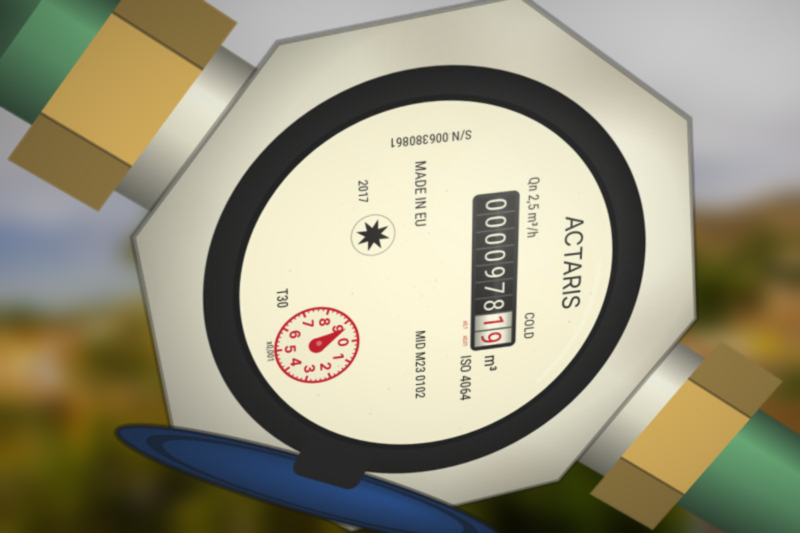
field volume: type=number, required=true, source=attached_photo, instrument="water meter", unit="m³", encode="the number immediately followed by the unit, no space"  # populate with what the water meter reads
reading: 978.189m³
